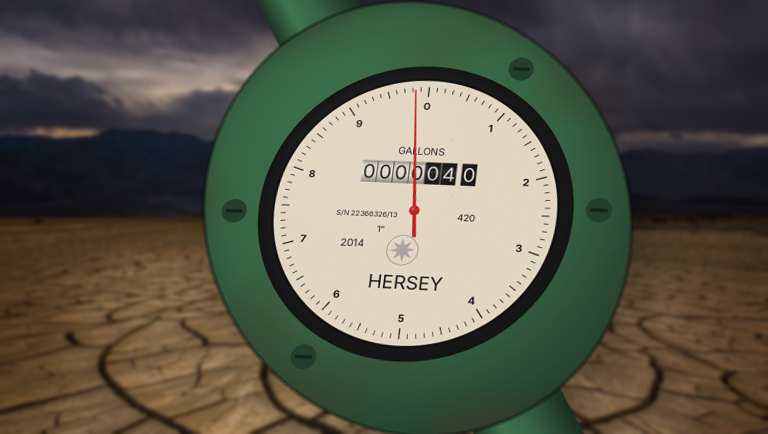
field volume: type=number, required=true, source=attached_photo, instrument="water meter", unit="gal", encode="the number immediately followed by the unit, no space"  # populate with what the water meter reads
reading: 39.8gal
